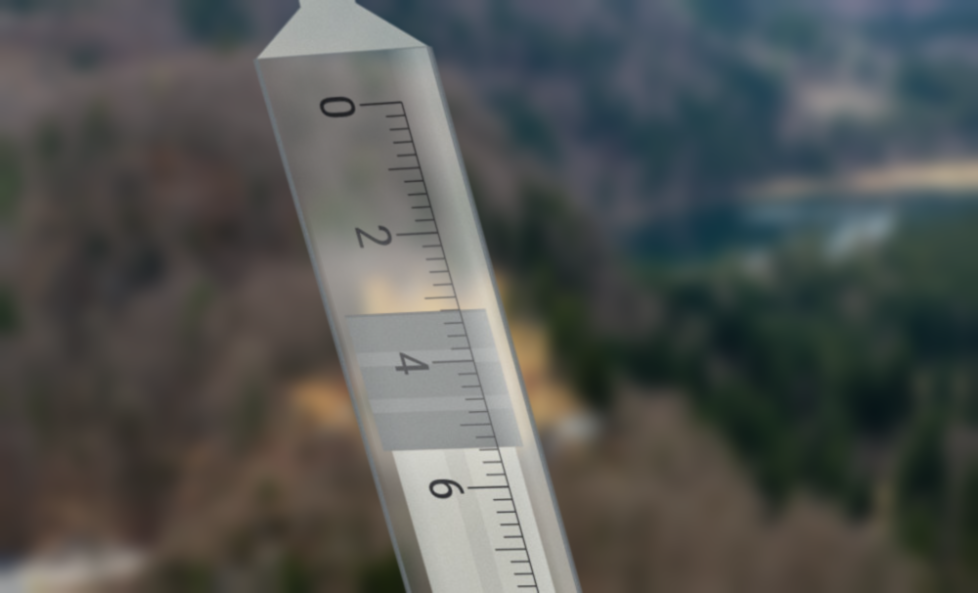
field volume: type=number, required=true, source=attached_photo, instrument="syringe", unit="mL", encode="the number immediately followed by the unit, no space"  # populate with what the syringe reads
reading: 3.2mL
